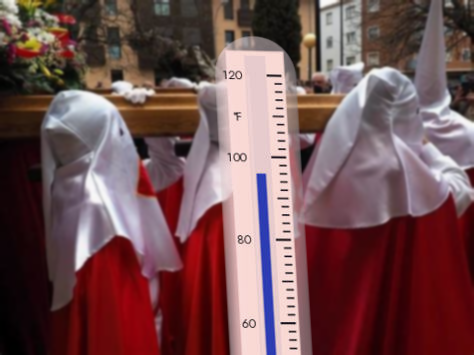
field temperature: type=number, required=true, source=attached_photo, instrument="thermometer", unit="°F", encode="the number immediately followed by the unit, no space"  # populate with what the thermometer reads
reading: 96°F
